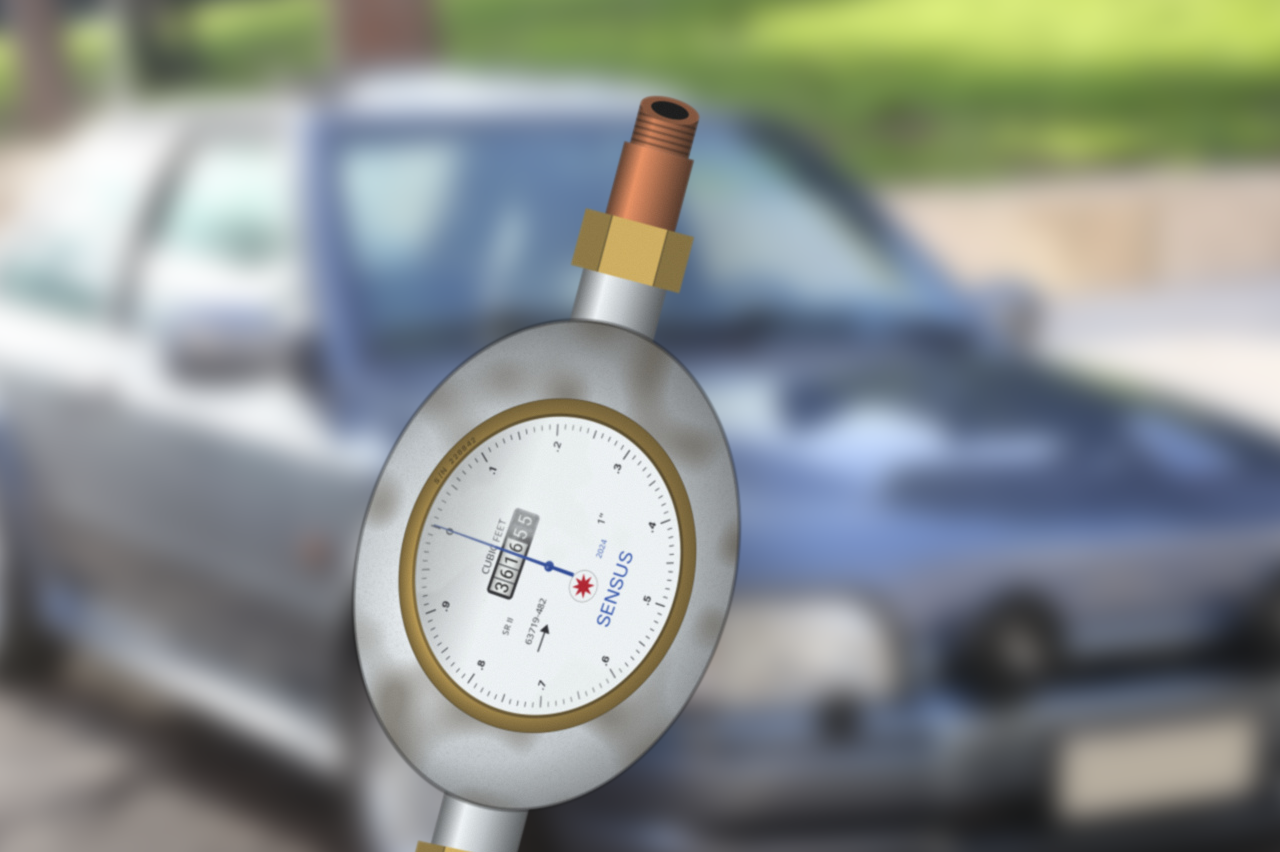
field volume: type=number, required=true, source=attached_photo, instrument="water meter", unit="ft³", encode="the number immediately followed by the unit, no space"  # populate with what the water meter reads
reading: 361655.00ft³
